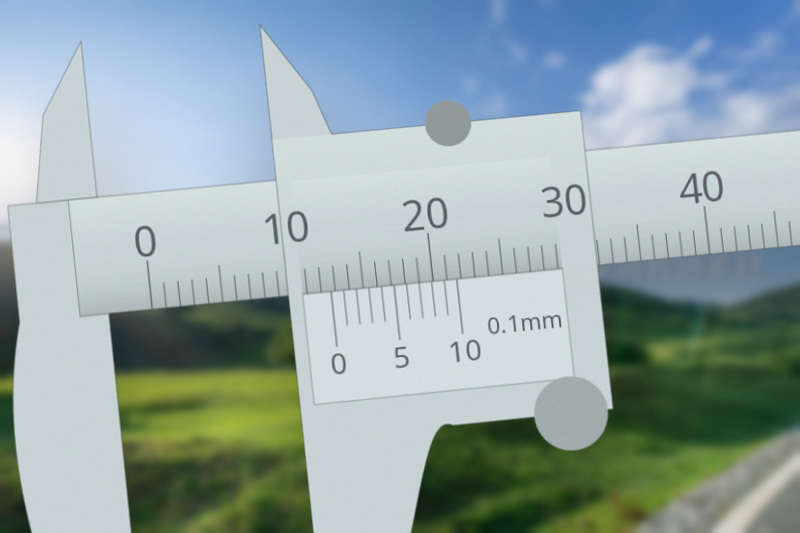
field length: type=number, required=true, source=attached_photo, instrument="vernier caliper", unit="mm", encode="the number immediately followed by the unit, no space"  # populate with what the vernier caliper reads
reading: 12.7mm
